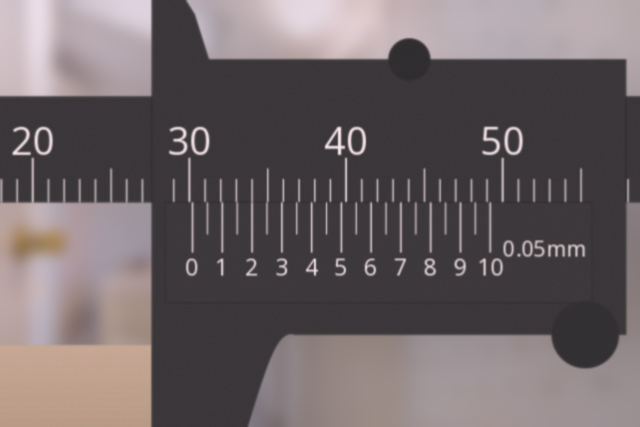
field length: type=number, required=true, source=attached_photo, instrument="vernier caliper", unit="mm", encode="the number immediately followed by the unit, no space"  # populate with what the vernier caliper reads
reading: 30.2mm
